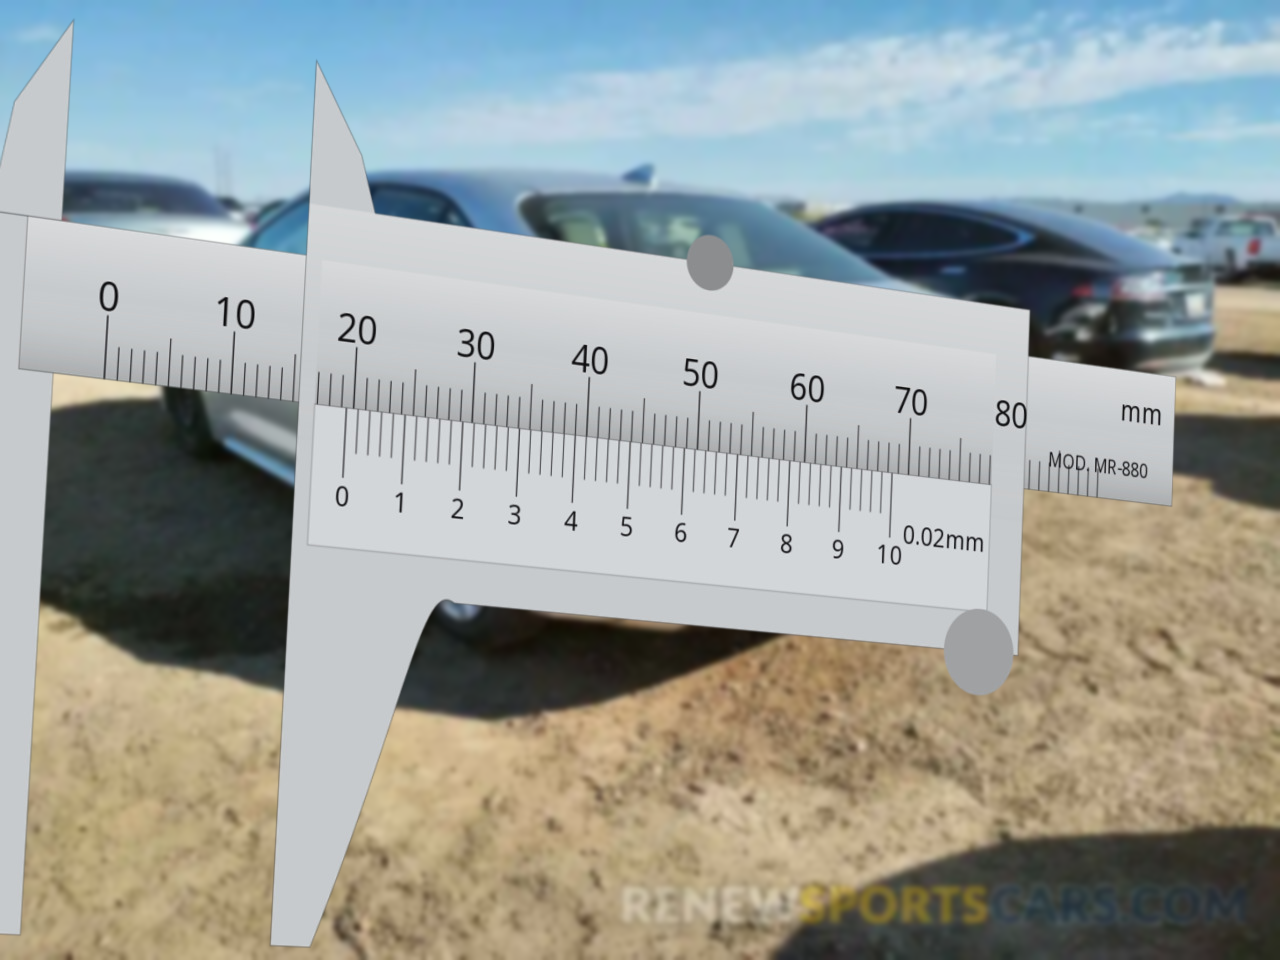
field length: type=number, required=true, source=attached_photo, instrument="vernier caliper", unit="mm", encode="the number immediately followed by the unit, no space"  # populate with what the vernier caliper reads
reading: 19.4mm
